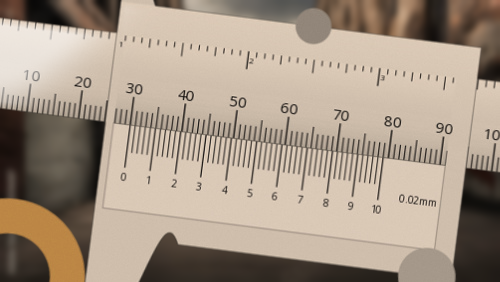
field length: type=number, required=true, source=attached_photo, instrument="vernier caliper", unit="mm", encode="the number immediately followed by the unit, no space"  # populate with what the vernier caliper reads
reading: 30.0mm
